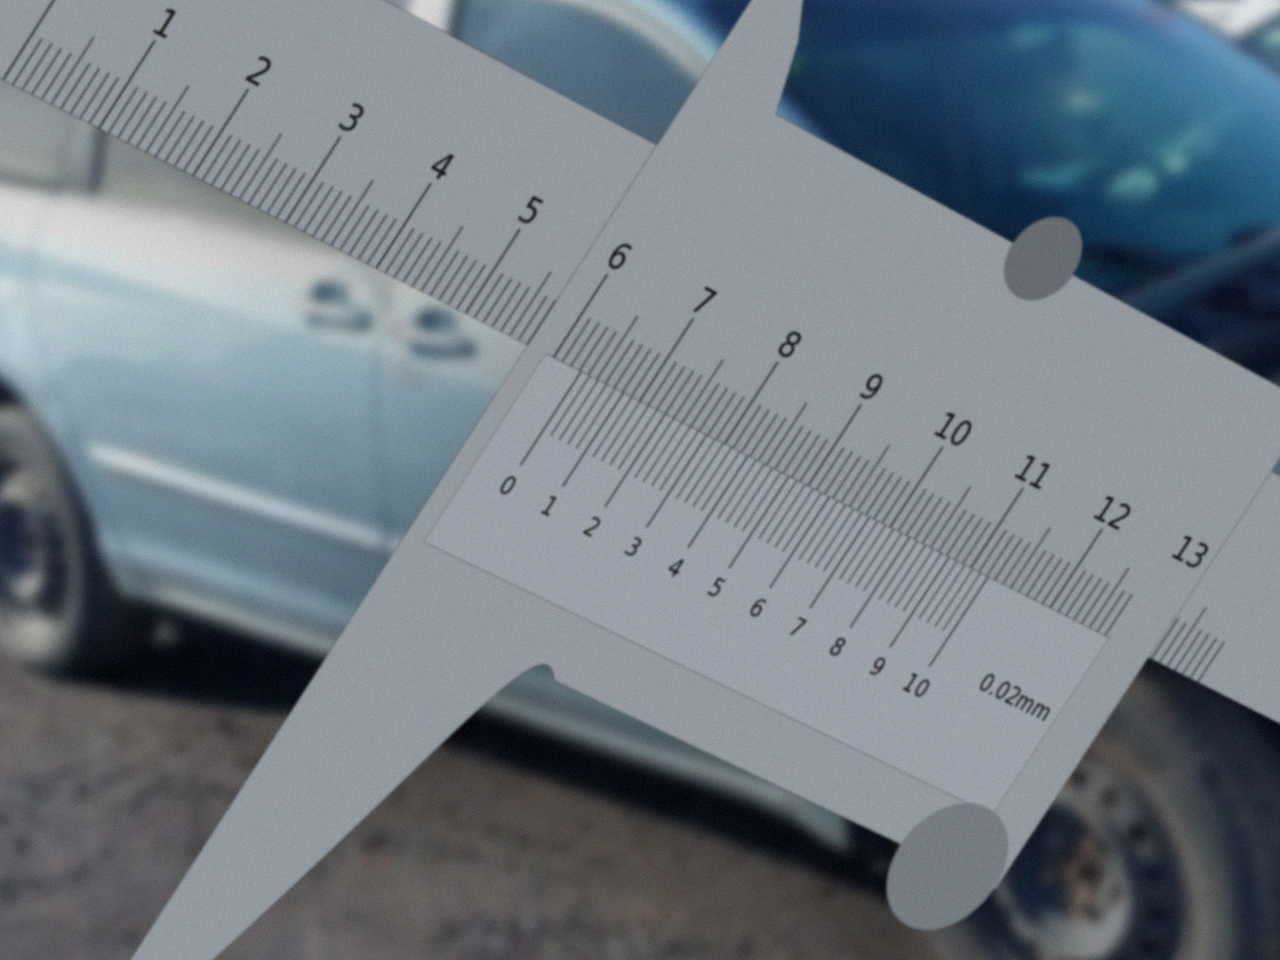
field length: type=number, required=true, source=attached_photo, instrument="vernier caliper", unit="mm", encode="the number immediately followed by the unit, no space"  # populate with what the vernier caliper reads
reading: 63.2mm
